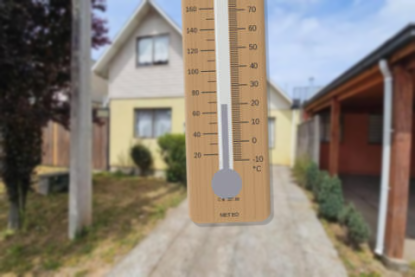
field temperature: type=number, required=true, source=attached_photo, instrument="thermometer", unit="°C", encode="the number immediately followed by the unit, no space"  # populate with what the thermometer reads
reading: 20°C
